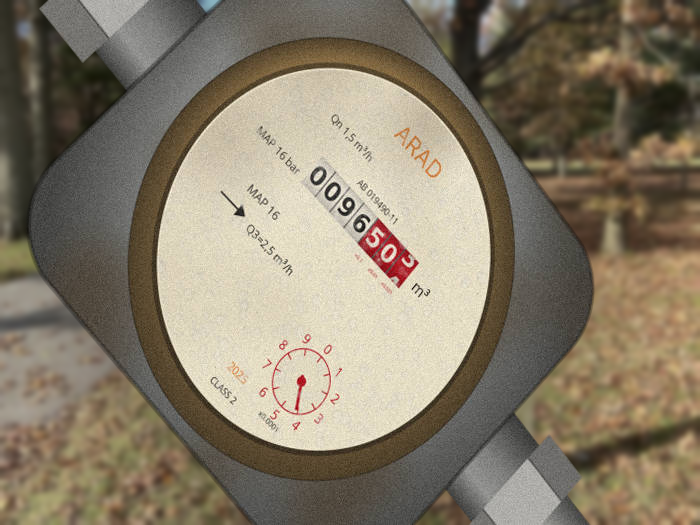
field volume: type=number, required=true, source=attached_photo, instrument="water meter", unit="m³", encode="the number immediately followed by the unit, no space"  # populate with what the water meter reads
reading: 96.5034m³
